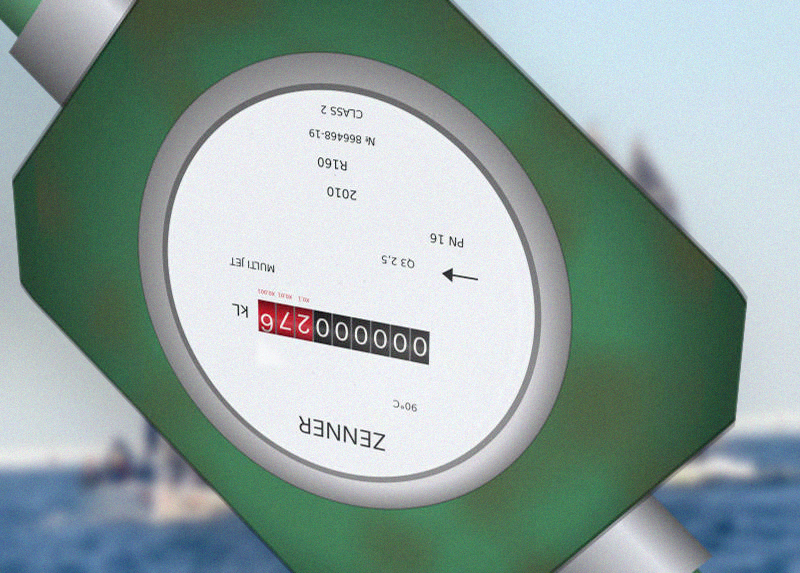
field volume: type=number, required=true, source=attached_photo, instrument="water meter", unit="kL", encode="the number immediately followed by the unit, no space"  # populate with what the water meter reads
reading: 0.276kL
